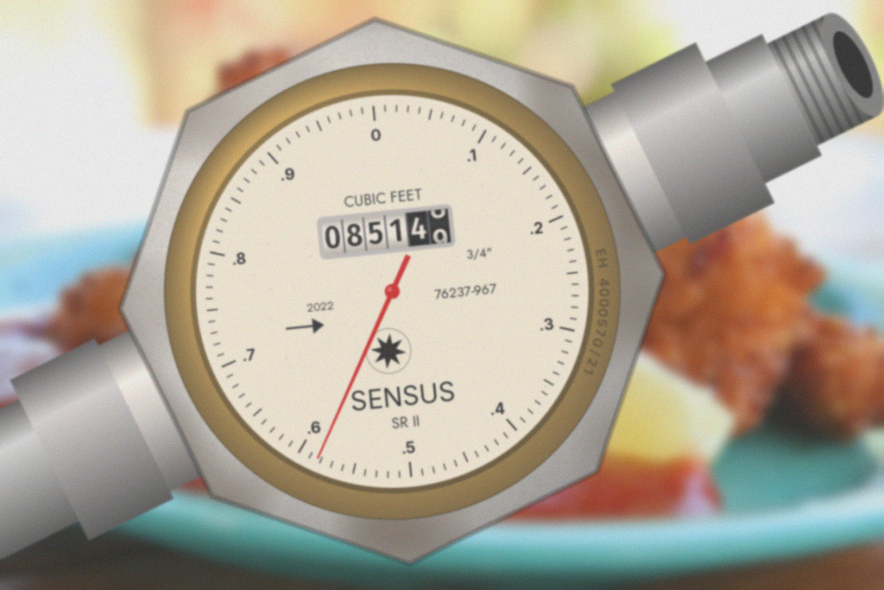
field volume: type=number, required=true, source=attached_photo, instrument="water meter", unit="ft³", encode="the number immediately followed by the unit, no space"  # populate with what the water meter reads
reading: 85148.58ft³
